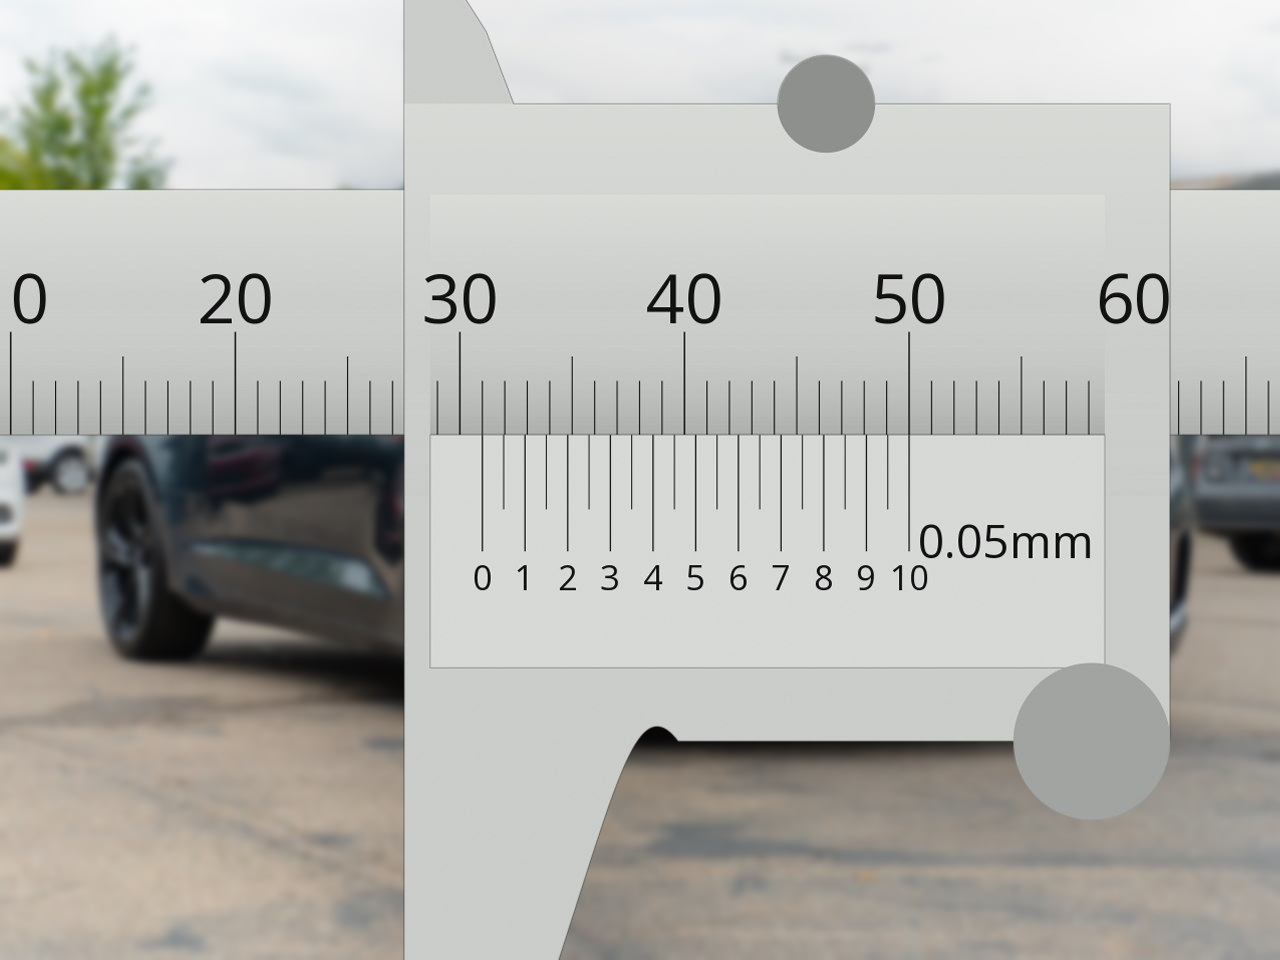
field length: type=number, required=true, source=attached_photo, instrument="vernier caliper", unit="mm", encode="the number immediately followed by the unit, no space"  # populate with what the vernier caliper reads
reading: 31.0mm
